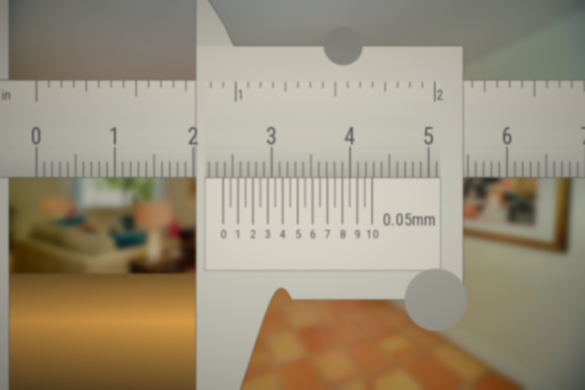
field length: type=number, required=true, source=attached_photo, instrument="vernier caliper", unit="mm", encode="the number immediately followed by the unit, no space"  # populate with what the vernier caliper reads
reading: 23.8mm
